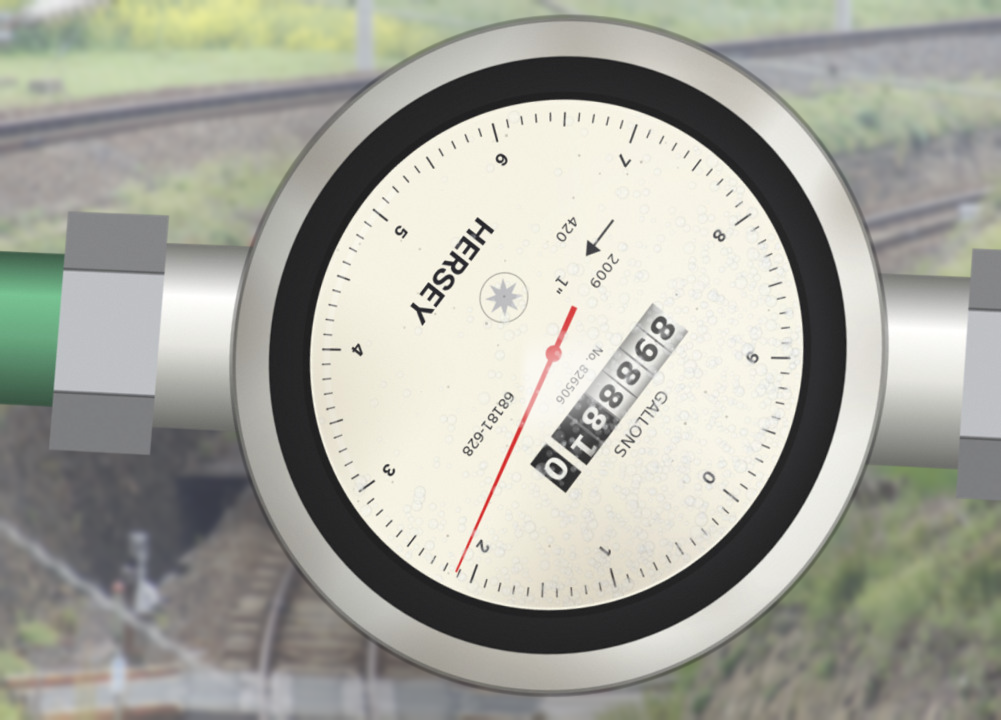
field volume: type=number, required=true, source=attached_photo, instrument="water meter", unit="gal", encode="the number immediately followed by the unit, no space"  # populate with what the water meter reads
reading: 8988812.1gal
